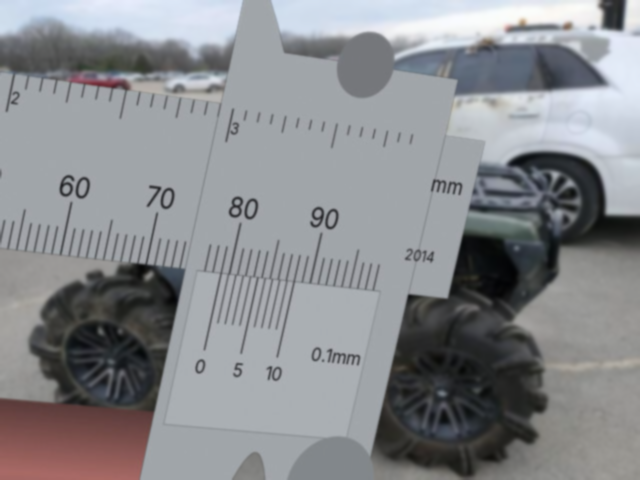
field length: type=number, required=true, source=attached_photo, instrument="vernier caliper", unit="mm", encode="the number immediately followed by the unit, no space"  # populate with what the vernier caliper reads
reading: 79.0mm
